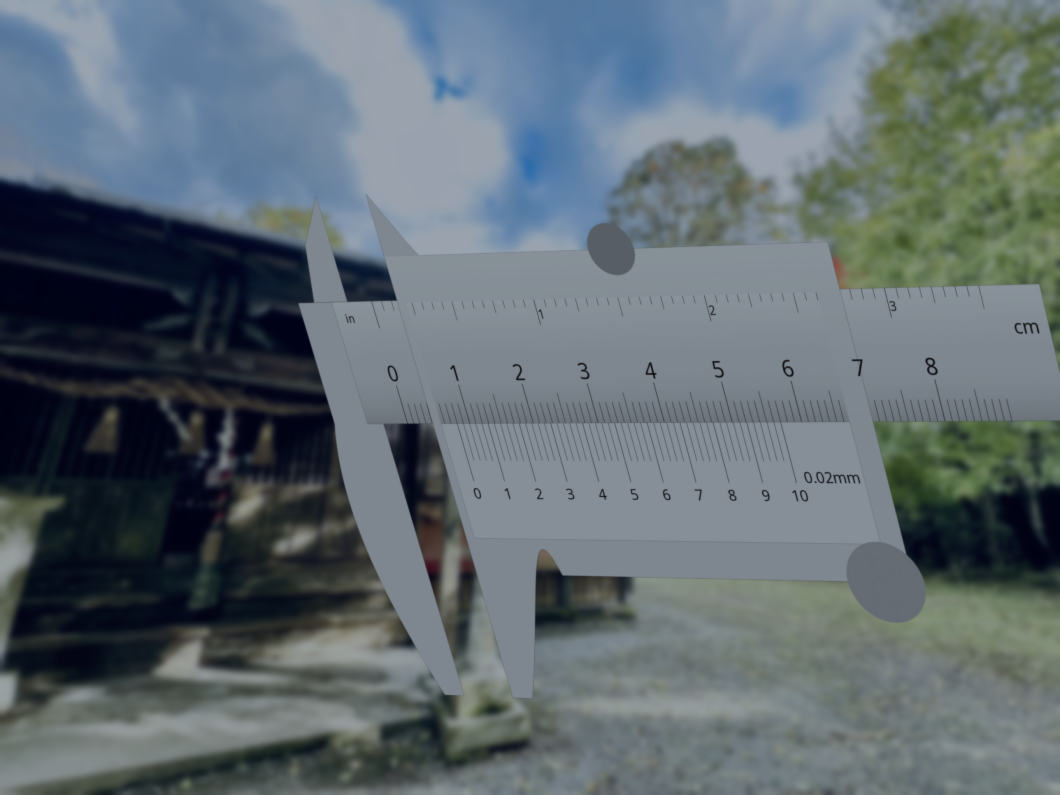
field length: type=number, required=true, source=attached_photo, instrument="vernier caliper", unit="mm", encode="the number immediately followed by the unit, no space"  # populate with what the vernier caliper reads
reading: 8.0mm
